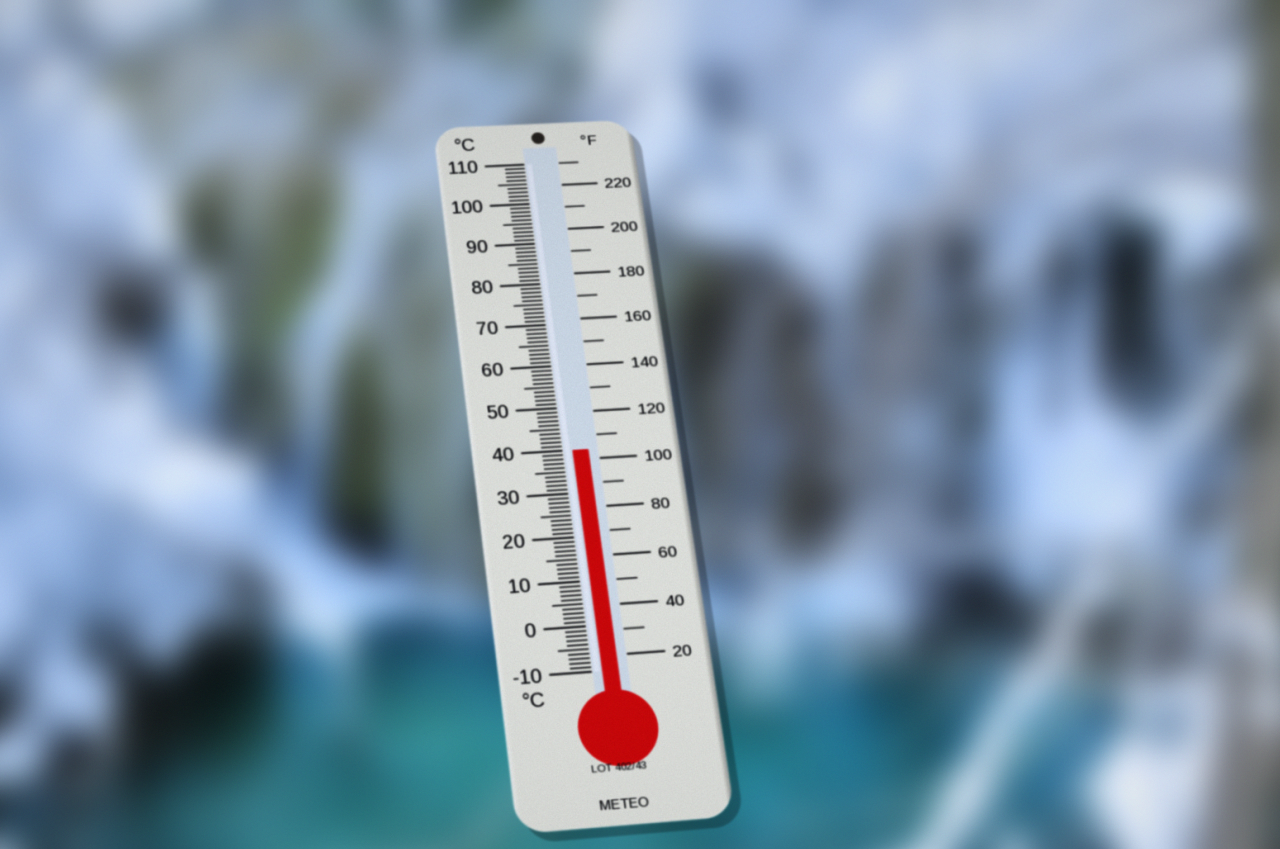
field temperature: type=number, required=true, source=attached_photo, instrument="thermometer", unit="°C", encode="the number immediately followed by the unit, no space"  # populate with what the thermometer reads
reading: 40°C
